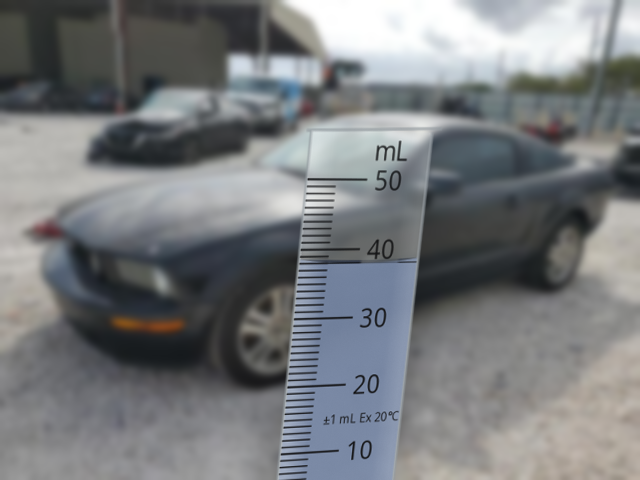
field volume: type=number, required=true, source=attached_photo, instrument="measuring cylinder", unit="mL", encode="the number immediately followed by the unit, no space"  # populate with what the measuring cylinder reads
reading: 38mL
